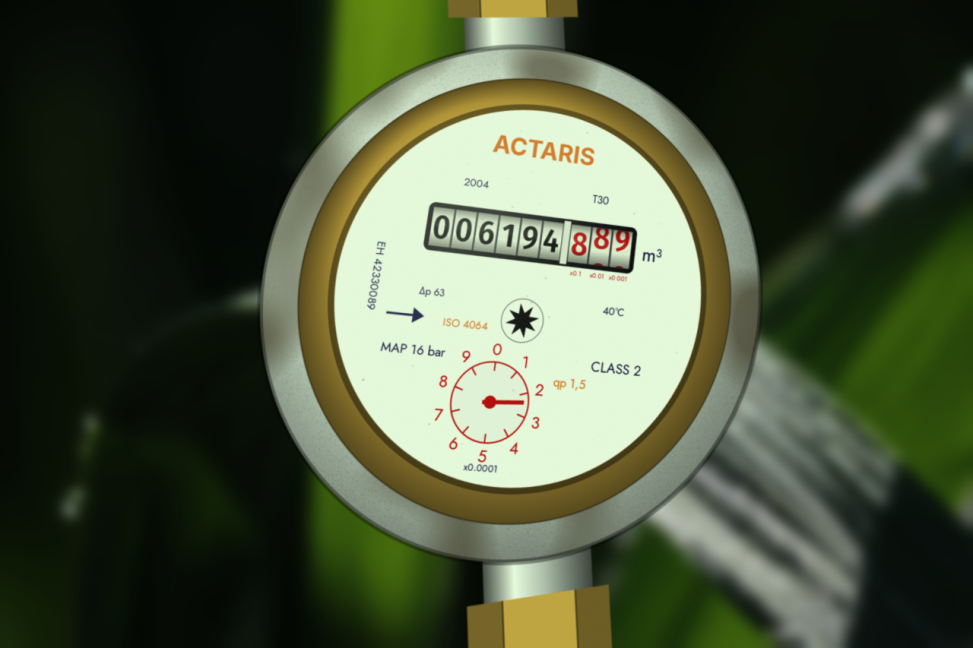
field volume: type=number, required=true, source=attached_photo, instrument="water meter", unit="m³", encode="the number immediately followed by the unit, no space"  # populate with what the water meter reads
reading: 6194.8892m³
